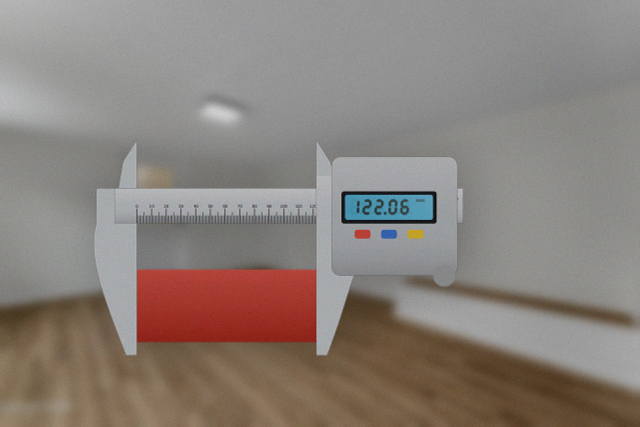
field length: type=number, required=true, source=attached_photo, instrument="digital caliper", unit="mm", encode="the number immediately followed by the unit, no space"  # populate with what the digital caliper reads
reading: 122.06mm
